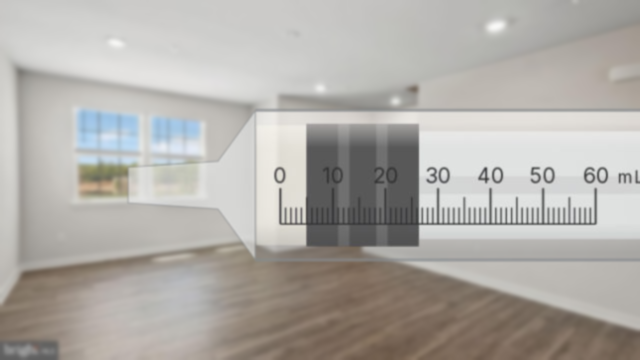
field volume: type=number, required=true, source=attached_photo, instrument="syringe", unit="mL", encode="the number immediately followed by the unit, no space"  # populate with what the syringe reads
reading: 5mL
